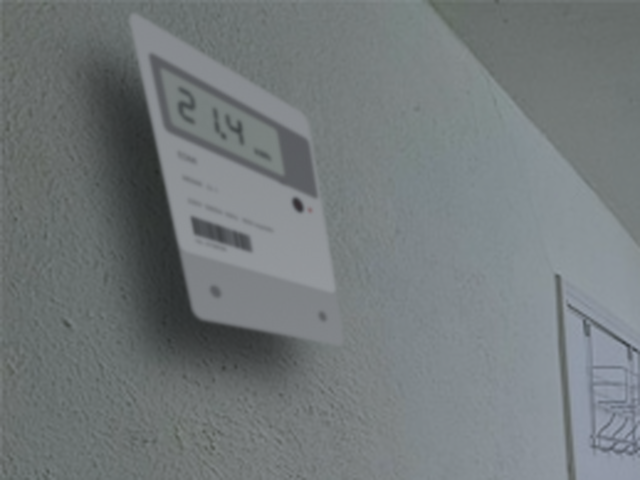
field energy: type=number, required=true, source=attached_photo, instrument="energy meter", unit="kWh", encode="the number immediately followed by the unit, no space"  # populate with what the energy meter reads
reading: 21.4kWh
